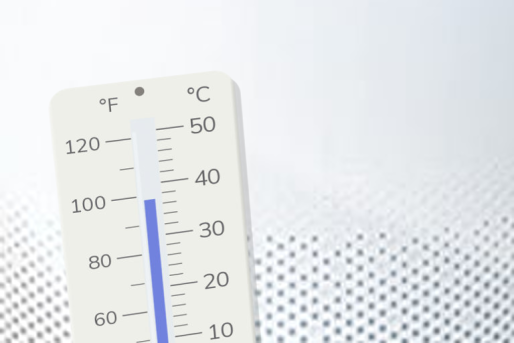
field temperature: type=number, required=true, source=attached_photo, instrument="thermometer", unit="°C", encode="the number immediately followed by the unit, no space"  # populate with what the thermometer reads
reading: 37°C
